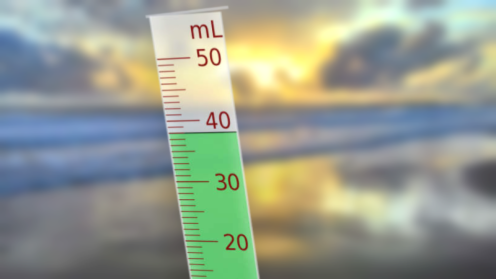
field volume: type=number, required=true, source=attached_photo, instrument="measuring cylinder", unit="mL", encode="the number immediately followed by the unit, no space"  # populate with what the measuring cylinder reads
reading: 38mL
